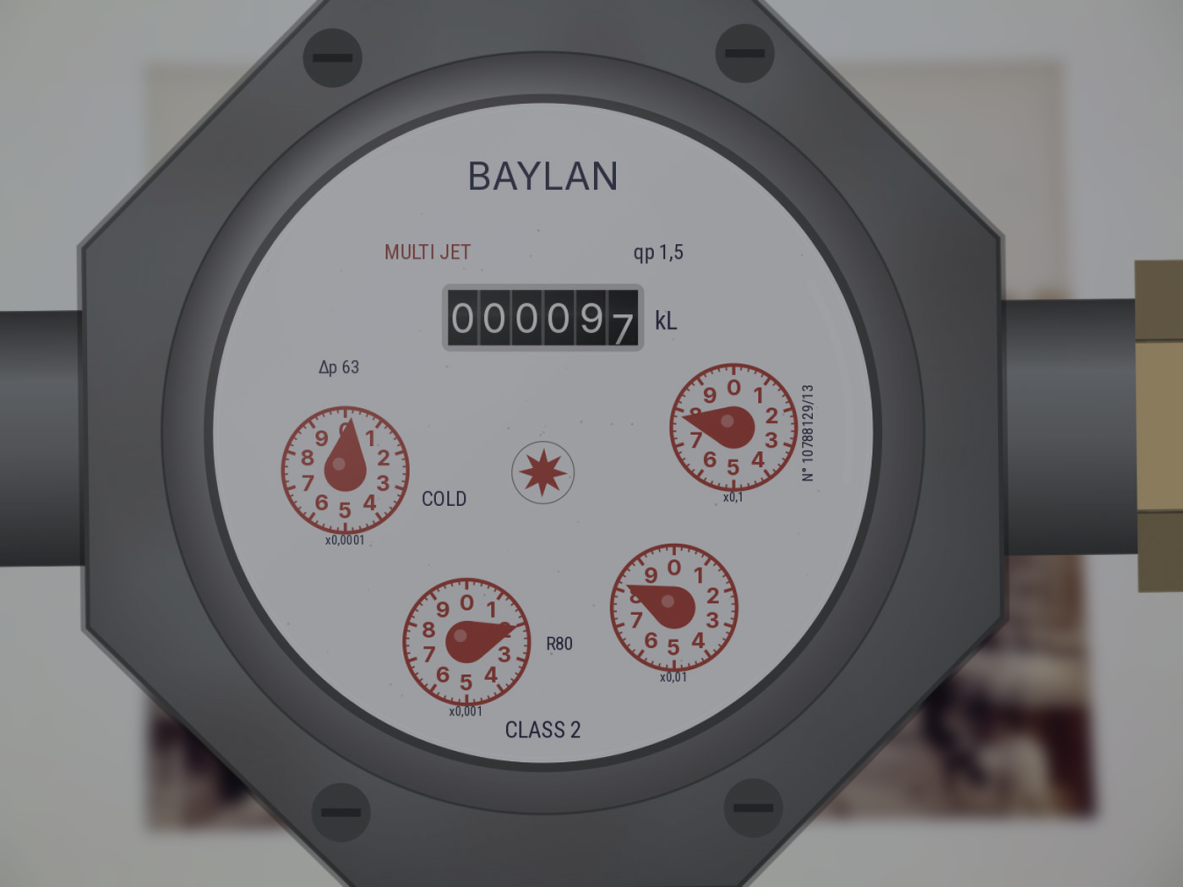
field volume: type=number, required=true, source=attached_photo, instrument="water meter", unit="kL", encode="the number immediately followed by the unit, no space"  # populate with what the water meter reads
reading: 96.7820kL
